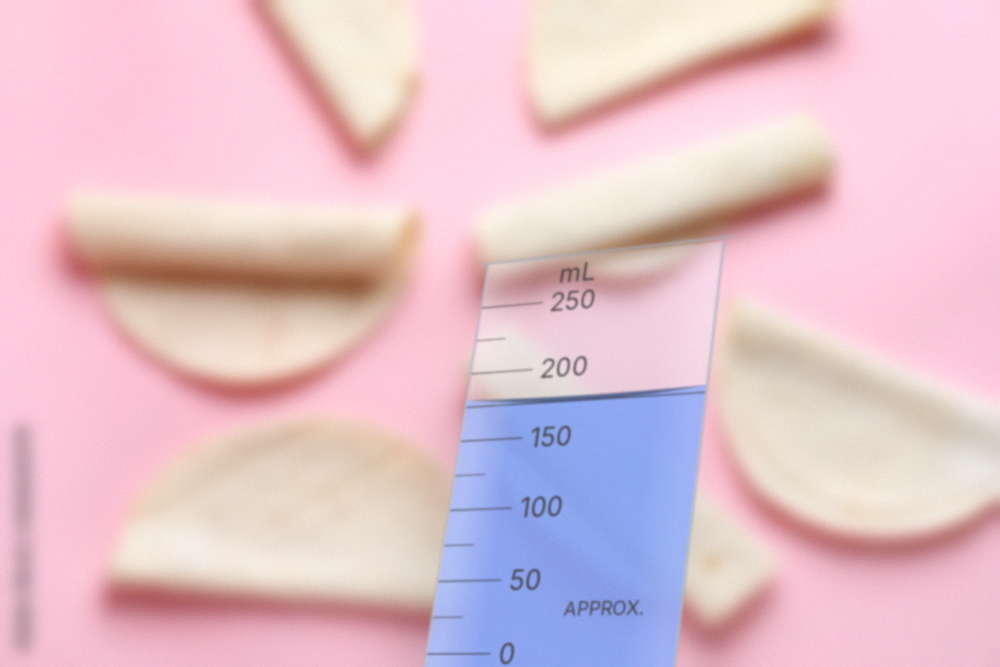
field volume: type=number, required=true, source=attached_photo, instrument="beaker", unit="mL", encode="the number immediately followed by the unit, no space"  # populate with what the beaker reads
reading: 175mL
